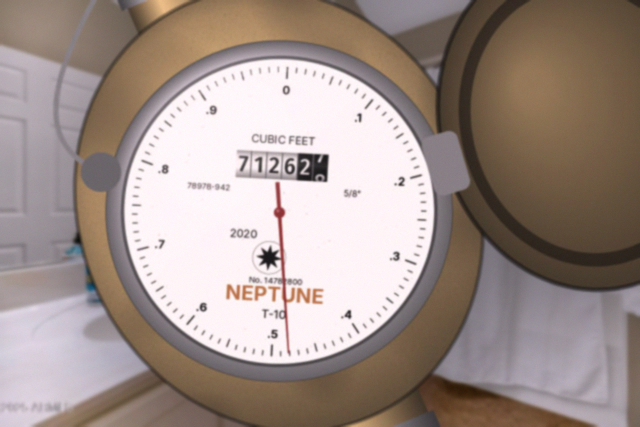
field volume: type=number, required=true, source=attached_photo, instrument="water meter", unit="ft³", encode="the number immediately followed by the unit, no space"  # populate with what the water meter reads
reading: 712627.48ft³
